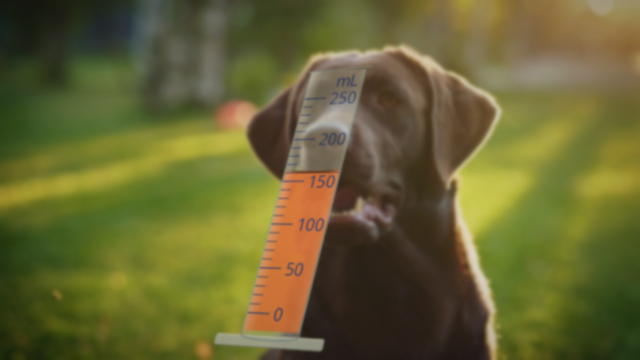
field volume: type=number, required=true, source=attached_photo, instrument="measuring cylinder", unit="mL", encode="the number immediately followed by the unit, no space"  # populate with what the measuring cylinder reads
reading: 160mL
